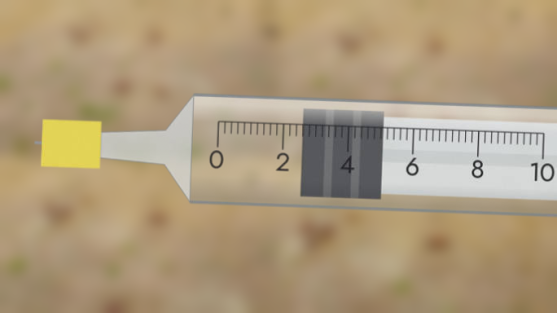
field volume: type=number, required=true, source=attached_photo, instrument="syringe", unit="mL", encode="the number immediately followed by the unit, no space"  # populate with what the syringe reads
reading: 2.6mL
